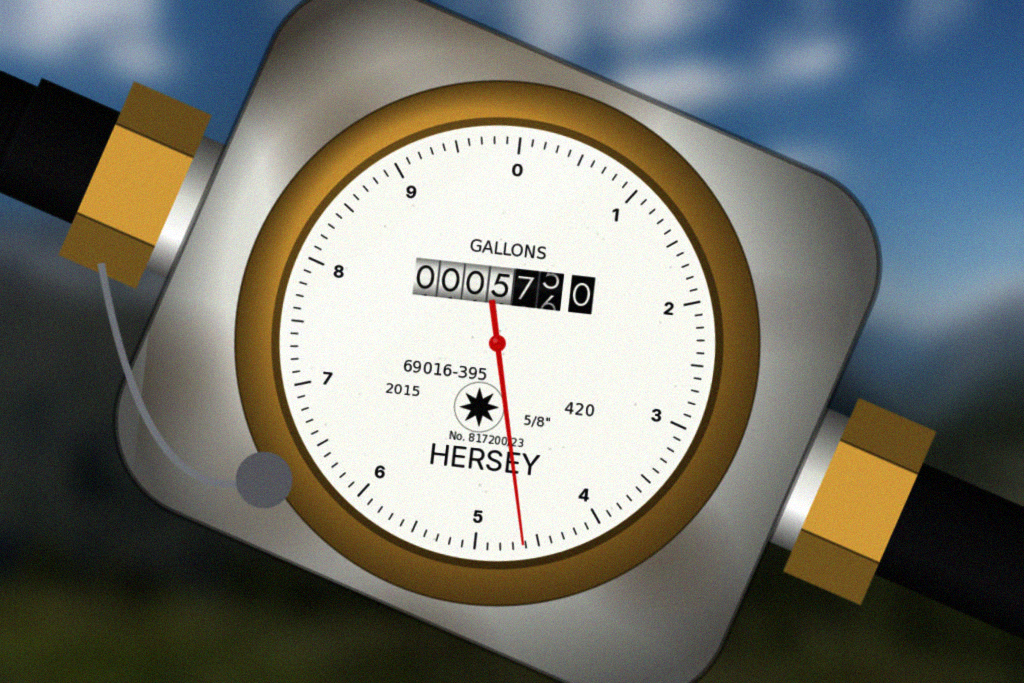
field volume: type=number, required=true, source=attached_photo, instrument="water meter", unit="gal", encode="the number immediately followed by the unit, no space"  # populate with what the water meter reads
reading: 5754.6gal
